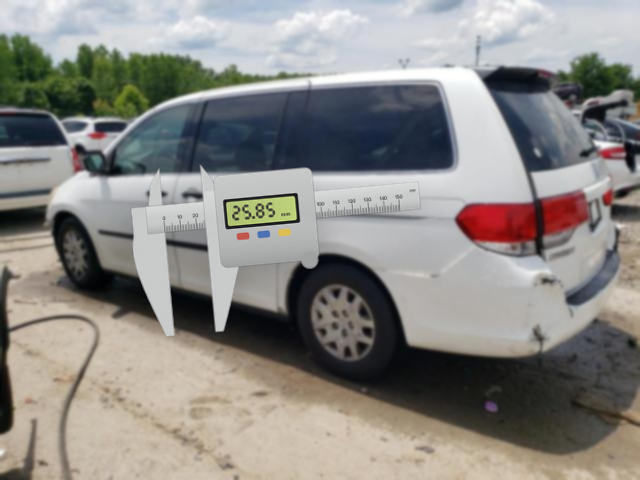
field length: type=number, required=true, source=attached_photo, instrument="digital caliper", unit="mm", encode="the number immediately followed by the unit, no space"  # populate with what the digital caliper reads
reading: 25.85mm
